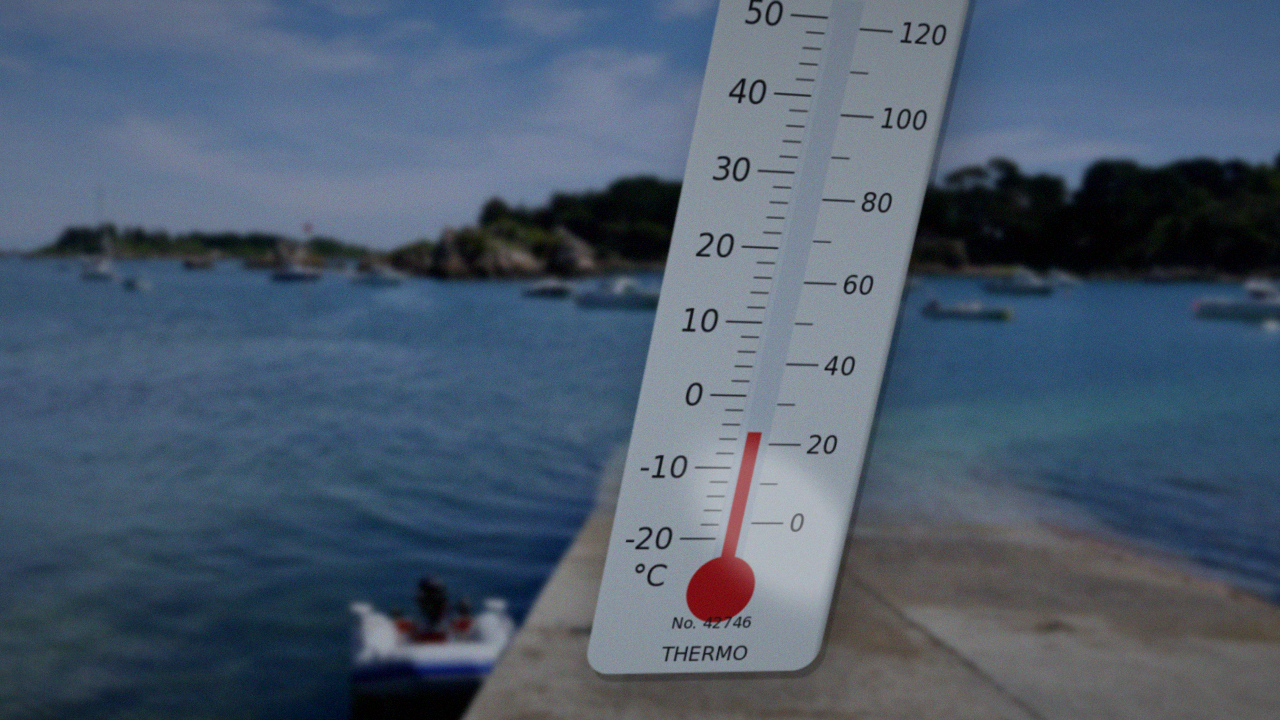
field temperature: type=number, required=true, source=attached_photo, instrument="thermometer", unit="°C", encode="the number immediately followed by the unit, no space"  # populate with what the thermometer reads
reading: -5°C
